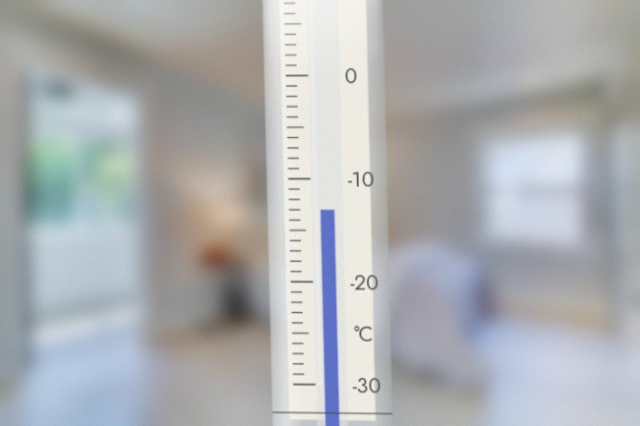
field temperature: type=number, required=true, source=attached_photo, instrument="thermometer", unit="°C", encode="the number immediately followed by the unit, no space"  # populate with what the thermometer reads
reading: -13°C
